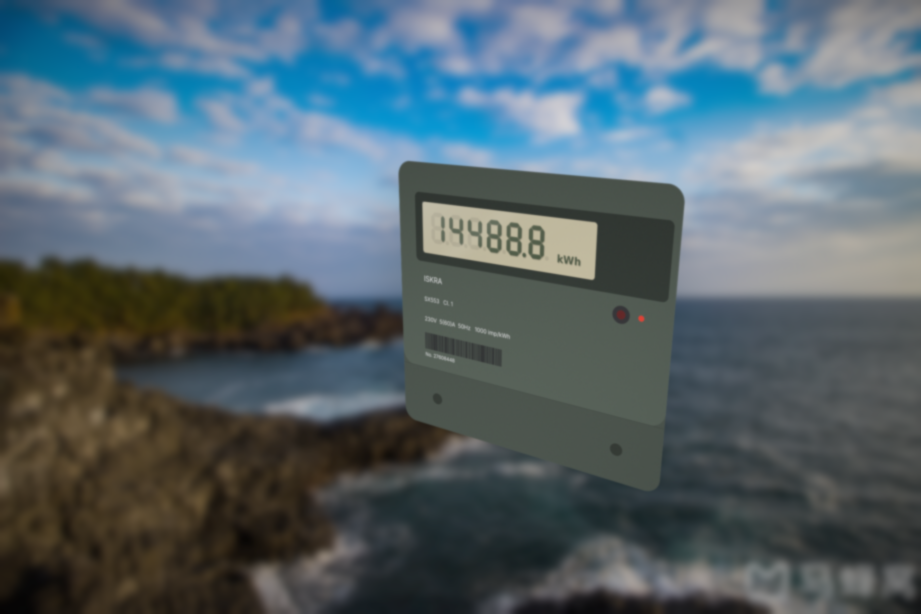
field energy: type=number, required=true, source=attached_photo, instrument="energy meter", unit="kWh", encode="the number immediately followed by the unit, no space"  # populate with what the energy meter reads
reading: 14488.8kWh
